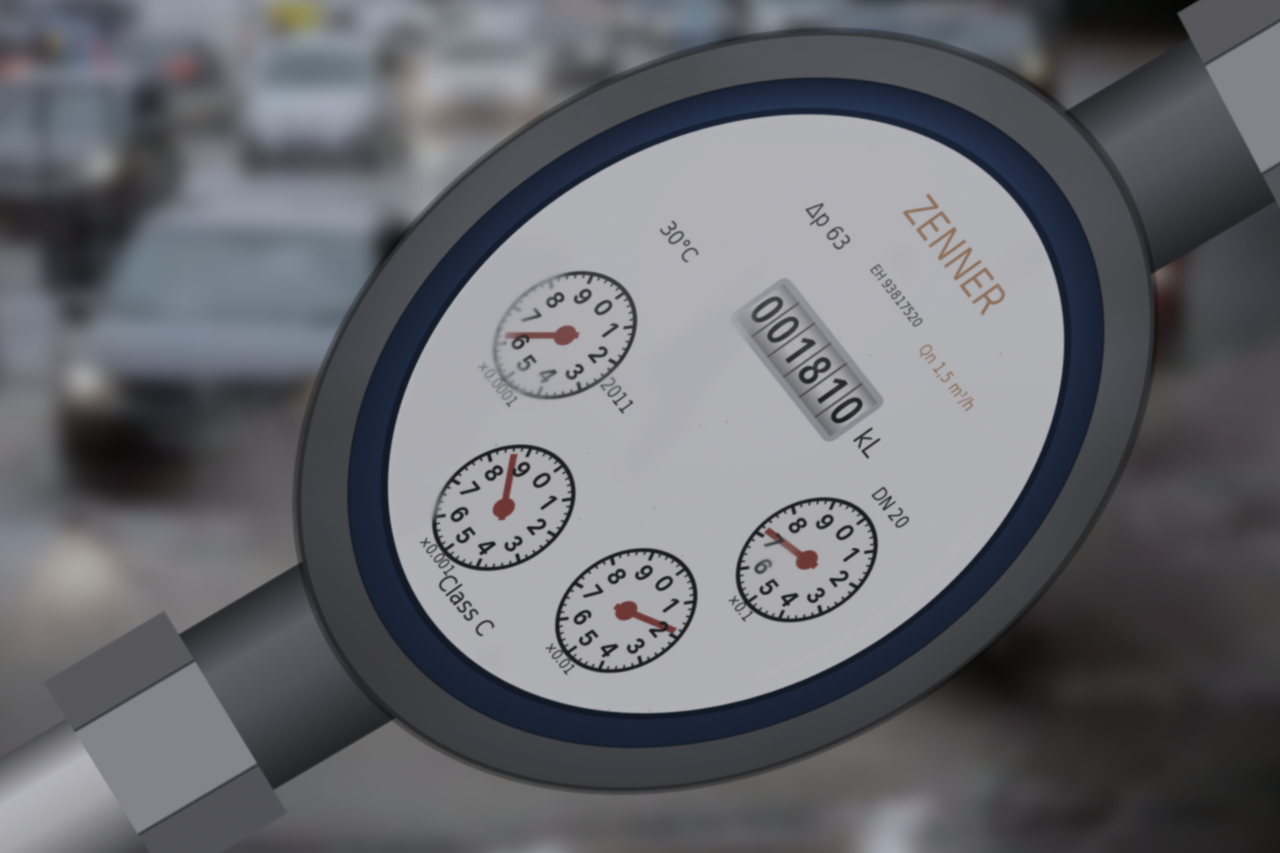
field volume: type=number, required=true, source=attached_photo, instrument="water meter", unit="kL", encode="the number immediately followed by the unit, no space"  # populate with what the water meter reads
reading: 1810.7186kL
